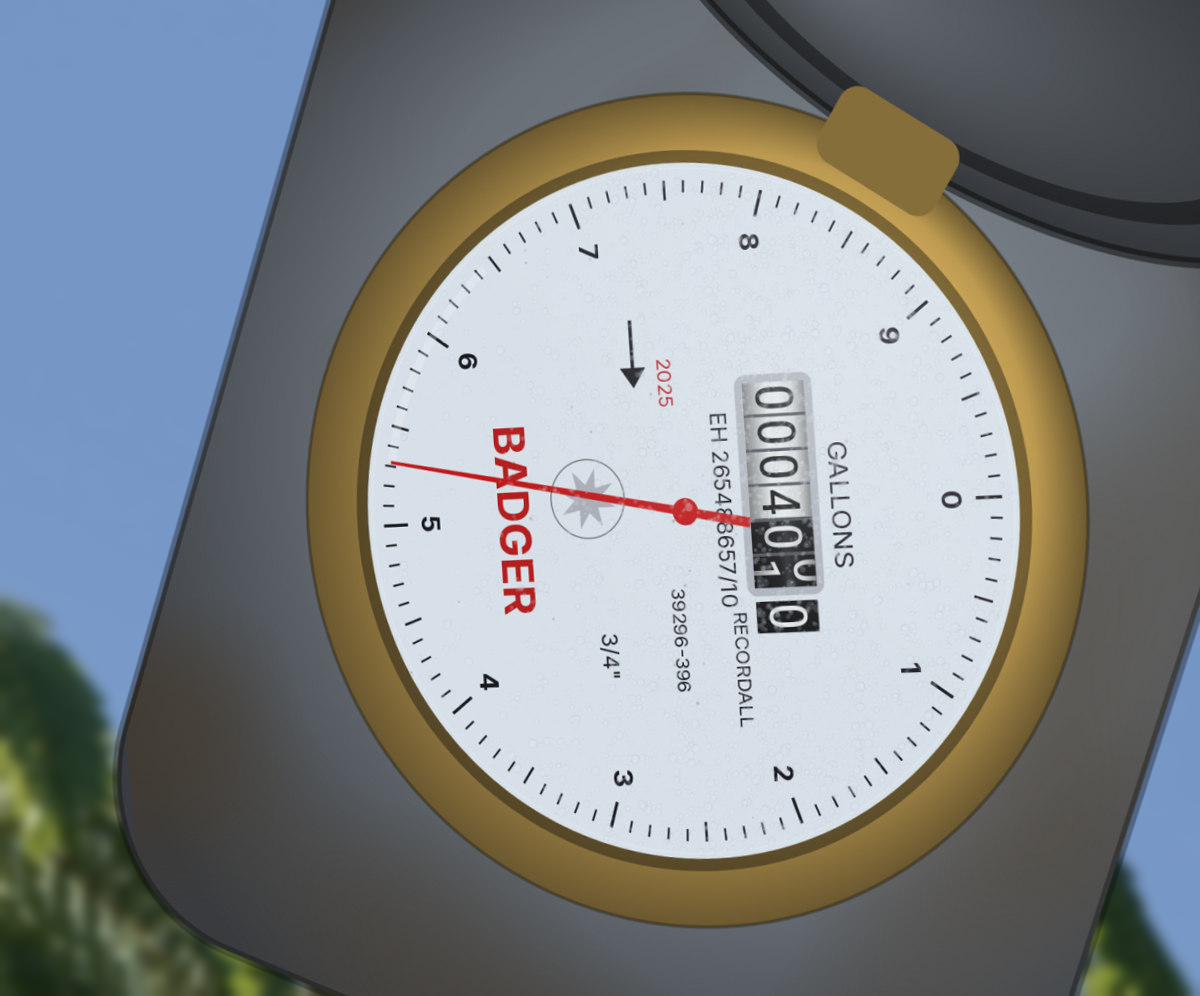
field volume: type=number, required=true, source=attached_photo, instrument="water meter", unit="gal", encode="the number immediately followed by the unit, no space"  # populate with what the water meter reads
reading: 4005.3gal
